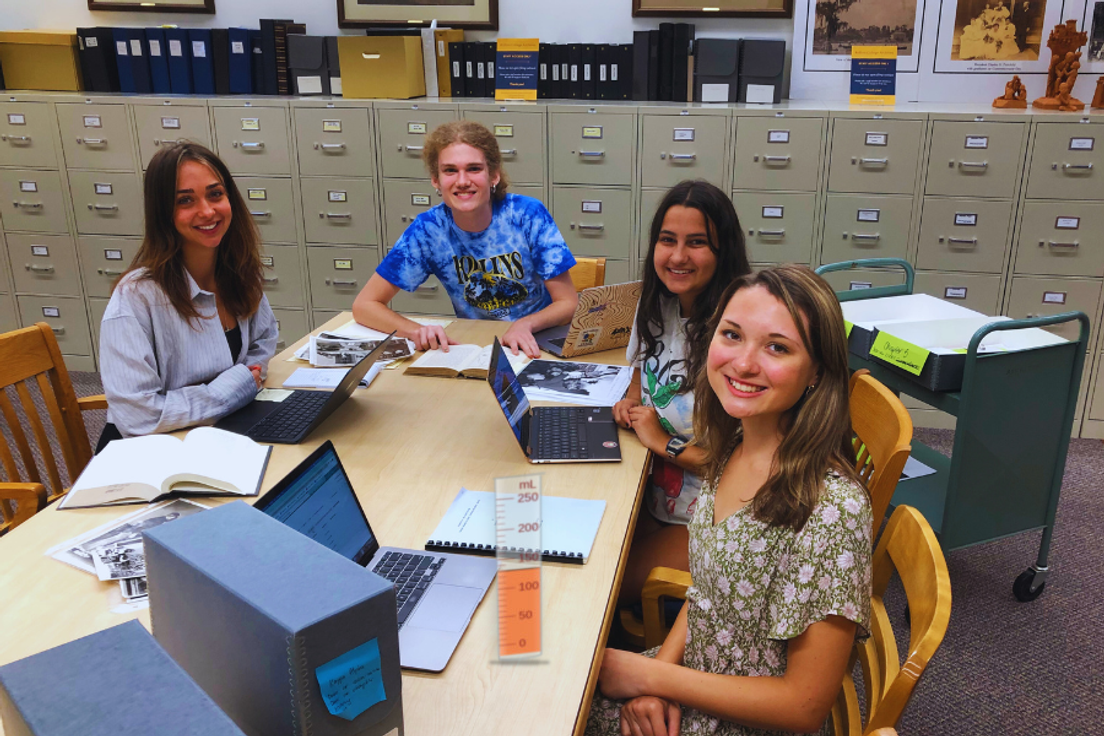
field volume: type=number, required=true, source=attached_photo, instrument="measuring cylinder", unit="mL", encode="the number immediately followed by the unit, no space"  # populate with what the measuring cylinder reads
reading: 130mL
